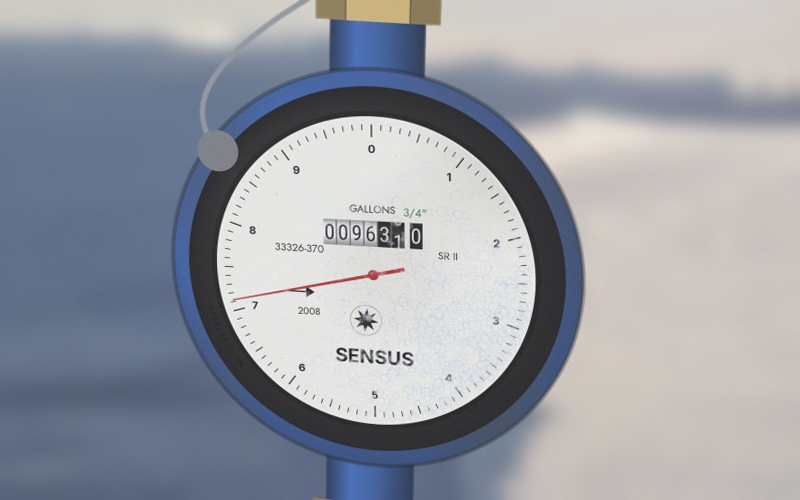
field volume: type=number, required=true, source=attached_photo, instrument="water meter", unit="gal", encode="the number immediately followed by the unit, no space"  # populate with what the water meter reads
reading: 96307.1gal
